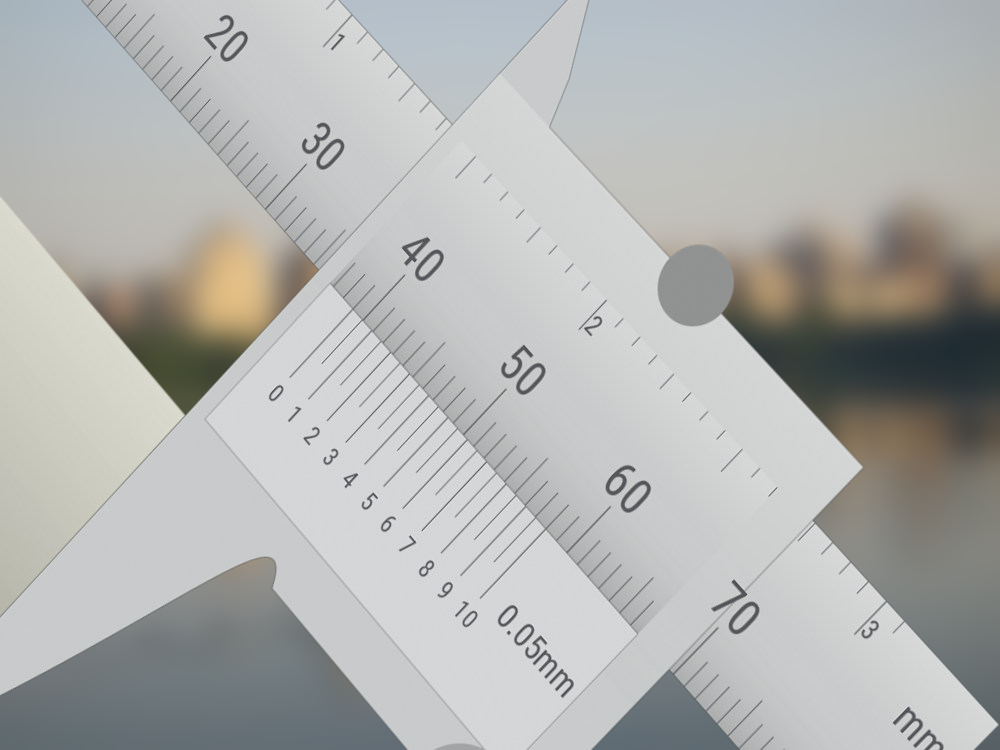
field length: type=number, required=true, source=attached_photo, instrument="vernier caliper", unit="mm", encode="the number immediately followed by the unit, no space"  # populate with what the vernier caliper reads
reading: 39.0mm
